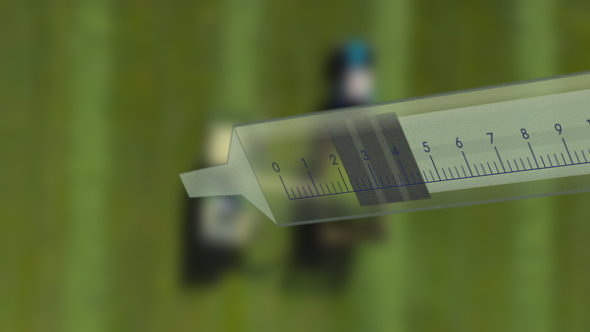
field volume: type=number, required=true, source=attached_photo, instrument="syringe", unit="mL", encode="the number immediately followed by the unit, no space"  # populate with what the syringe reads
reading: 2.2mL
